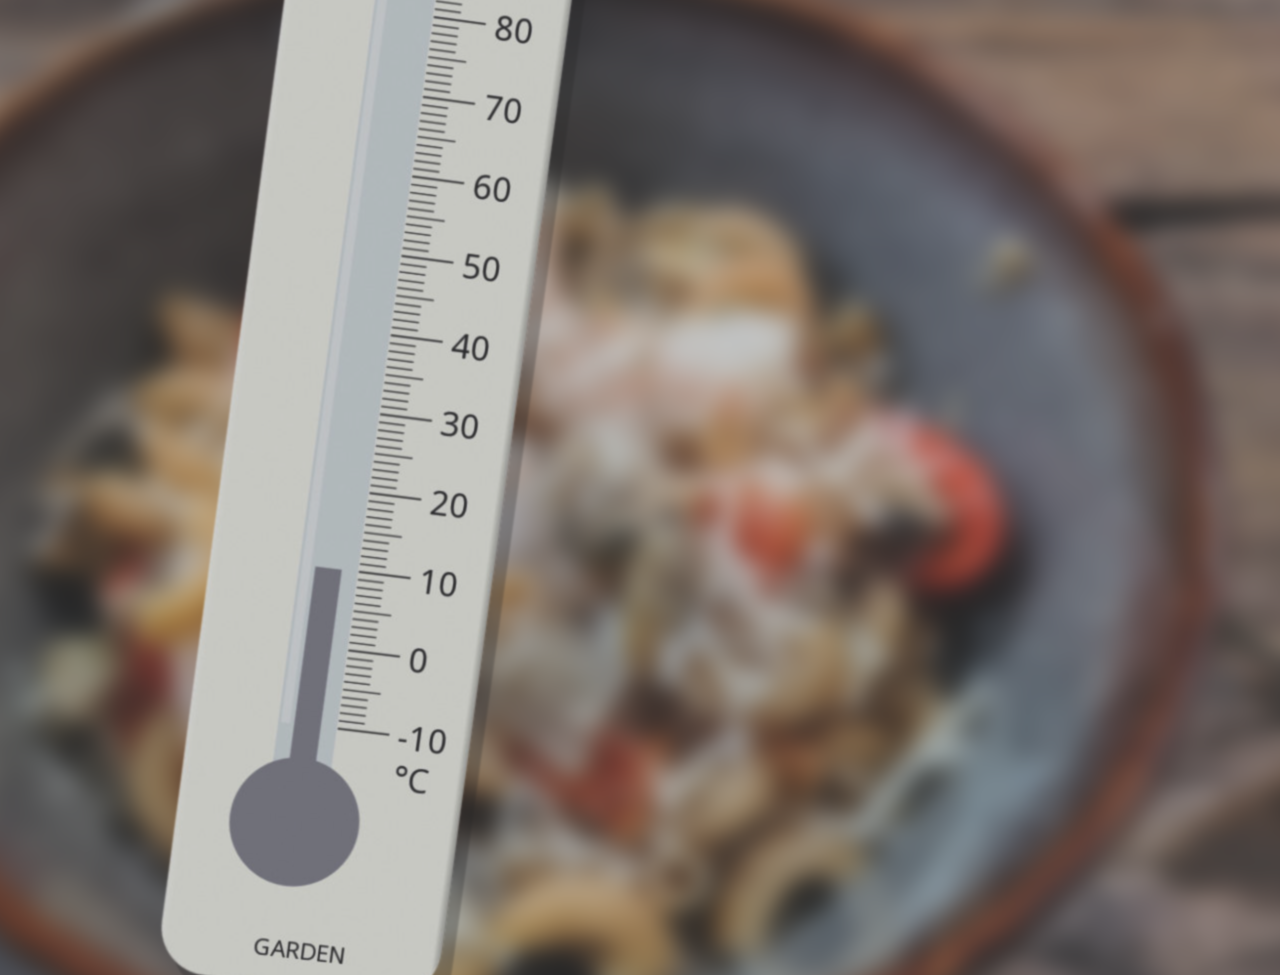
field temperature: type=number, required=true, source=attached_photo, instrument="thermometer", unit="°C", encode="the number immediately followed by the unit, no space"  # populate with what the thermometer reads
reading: 10°C
